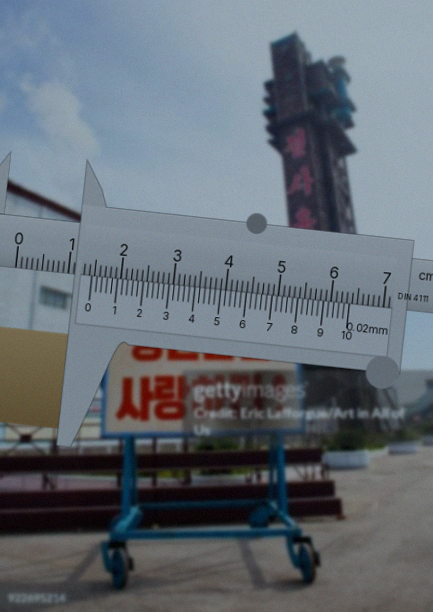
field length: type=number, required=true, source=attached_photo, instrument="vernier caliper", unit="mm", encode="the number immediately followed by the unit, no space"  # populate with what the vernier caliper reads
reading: 14.5mm
